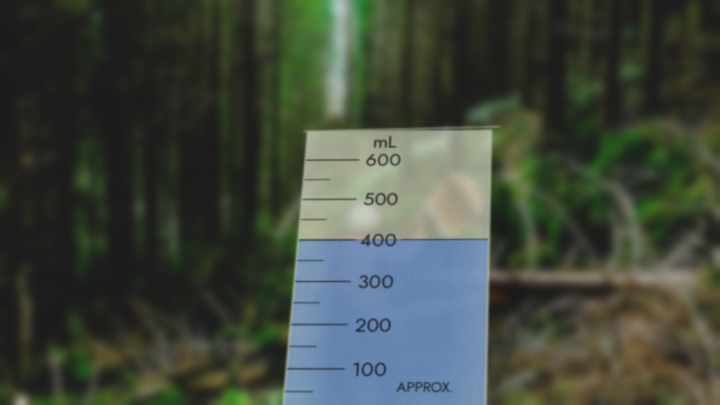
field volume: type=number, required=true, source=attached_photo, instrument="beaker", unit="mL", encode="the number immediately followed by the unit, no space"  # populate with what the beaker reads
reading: 400mL
